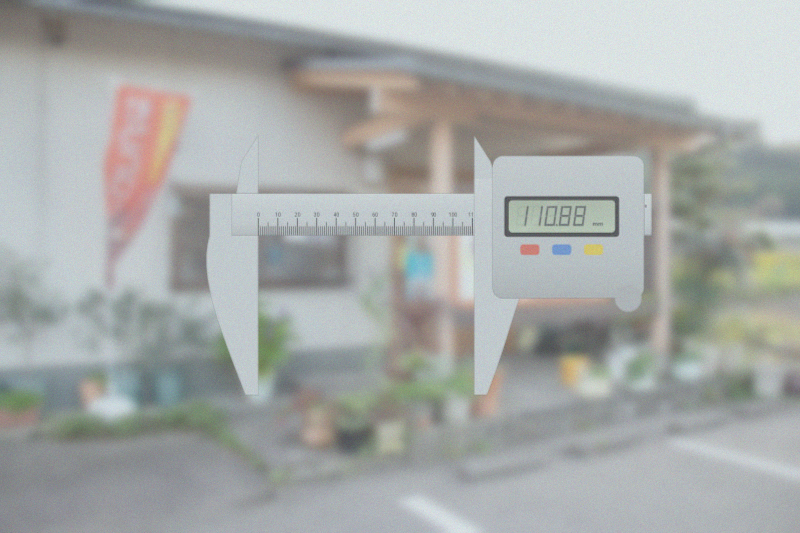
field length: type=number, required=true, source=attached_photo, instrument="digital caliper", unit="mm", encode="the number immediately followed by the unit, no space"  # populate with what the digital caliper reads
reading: 110.88mm
